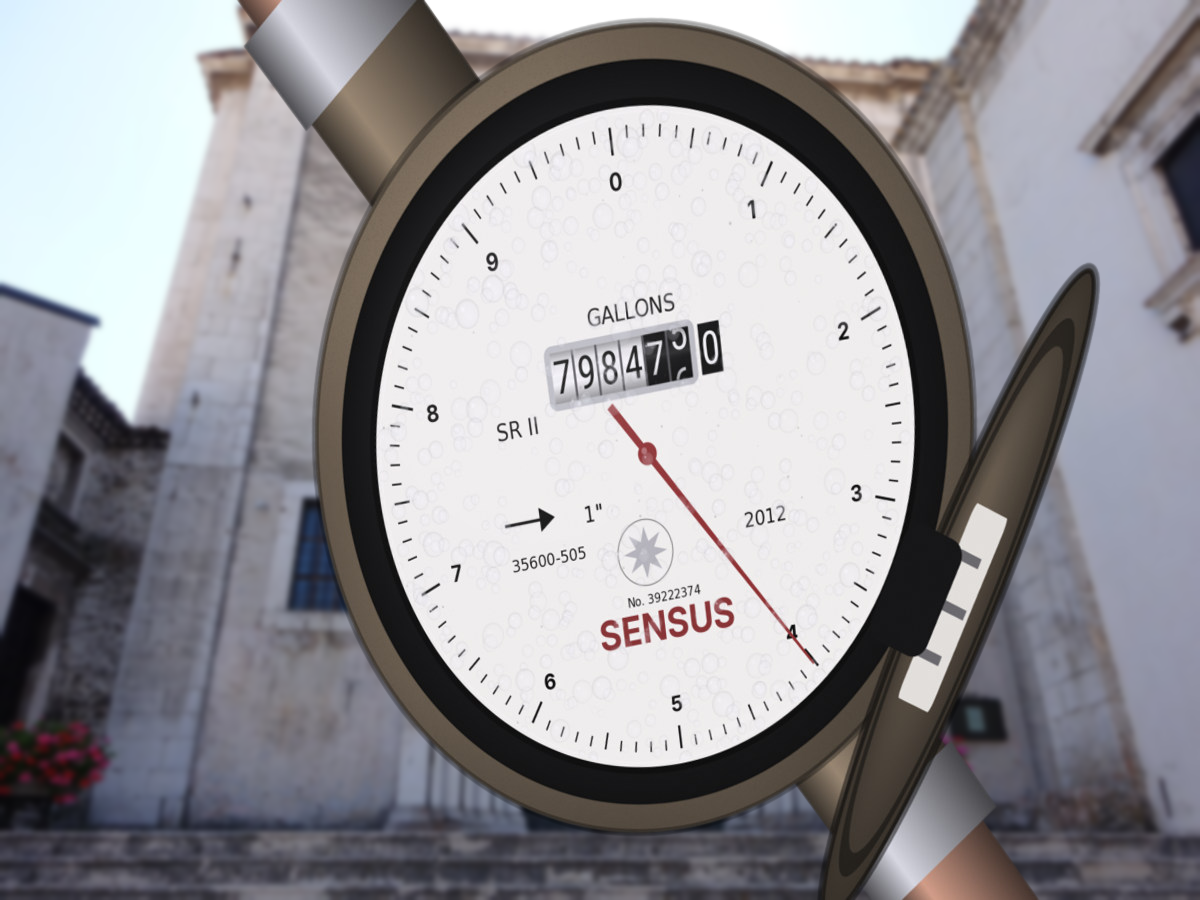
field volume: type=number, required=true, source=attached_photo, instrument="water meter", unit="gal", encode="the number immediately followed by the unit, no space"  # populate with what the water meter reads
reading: 7984754.0gal
